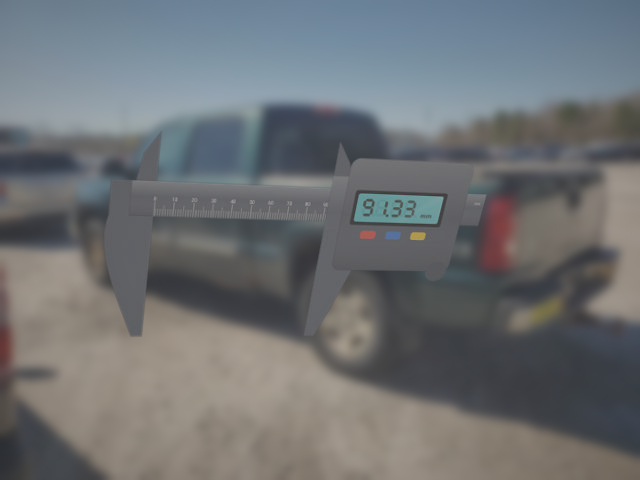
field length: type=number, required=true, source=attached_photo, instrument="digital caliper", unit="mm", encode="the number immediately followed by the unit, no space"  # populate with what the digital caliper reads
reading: 91.33mm
